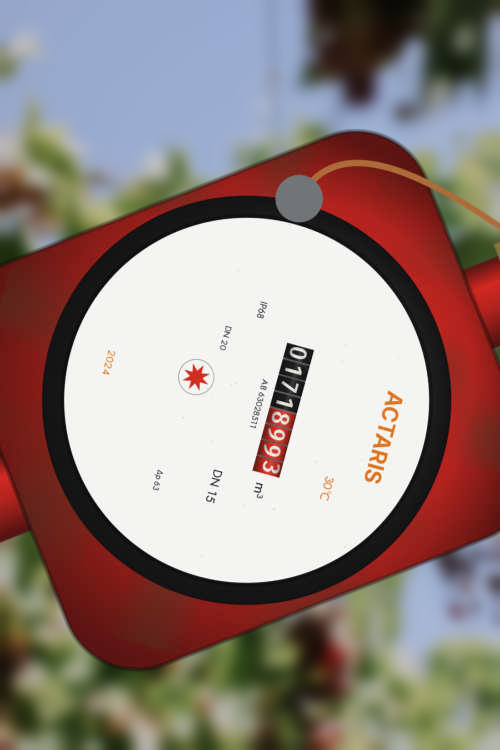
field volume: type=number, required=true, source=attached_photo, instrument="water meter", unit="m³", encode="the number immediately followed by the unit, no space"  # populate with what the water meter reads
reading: 171.8993m³
